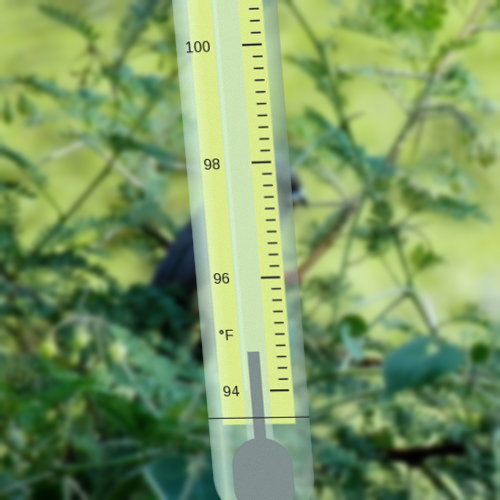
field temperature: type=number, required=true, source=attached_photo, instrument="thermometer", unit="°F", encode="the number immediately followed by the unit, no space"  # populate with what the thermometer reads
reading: 94.7°F
